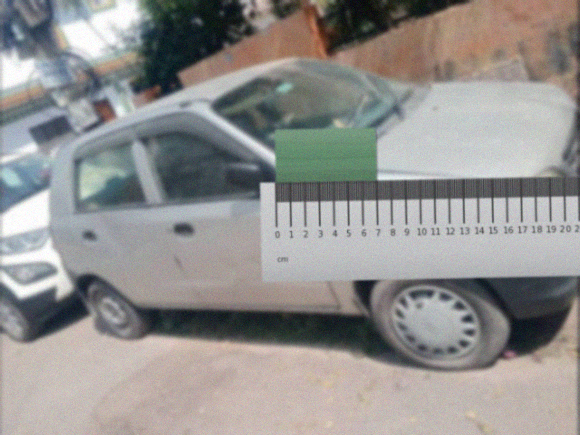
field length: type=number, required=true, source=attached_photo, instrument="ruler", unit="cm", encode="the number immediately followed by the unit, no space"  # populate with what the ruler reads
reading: 7cm
